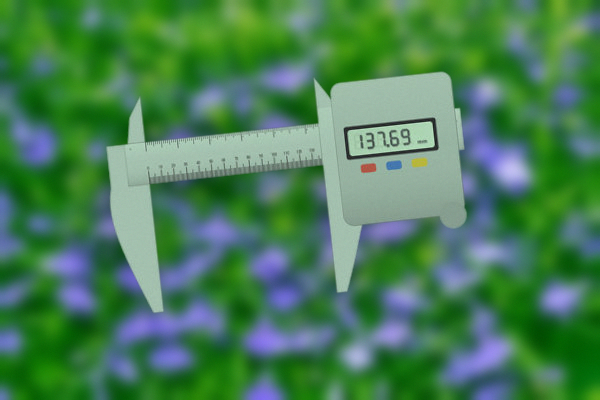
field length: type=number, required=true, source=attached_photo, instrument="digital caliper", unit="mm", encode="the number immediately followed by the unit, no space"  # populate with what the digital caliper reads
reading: 137.69mm
